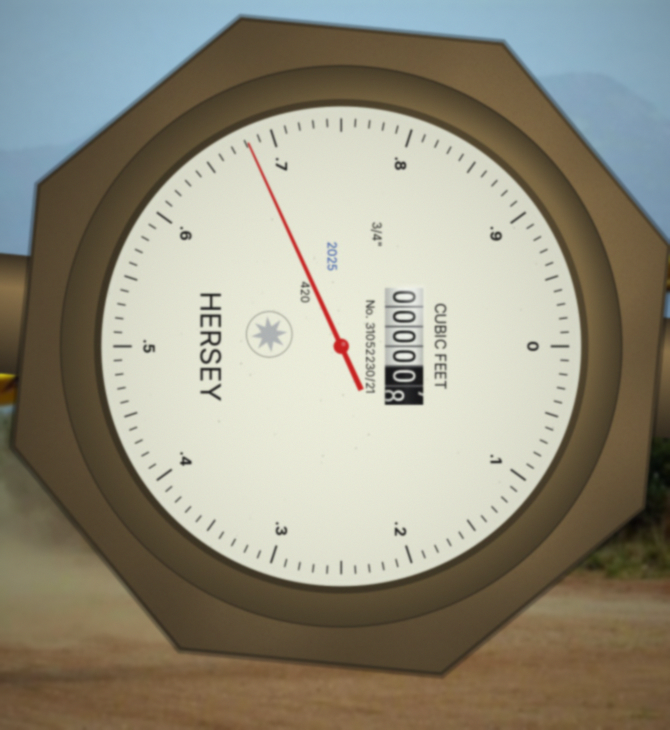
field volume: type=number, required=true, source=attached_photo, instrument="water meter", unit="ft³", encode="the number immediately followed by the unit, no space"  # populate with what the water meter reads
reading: 7.68ft³
